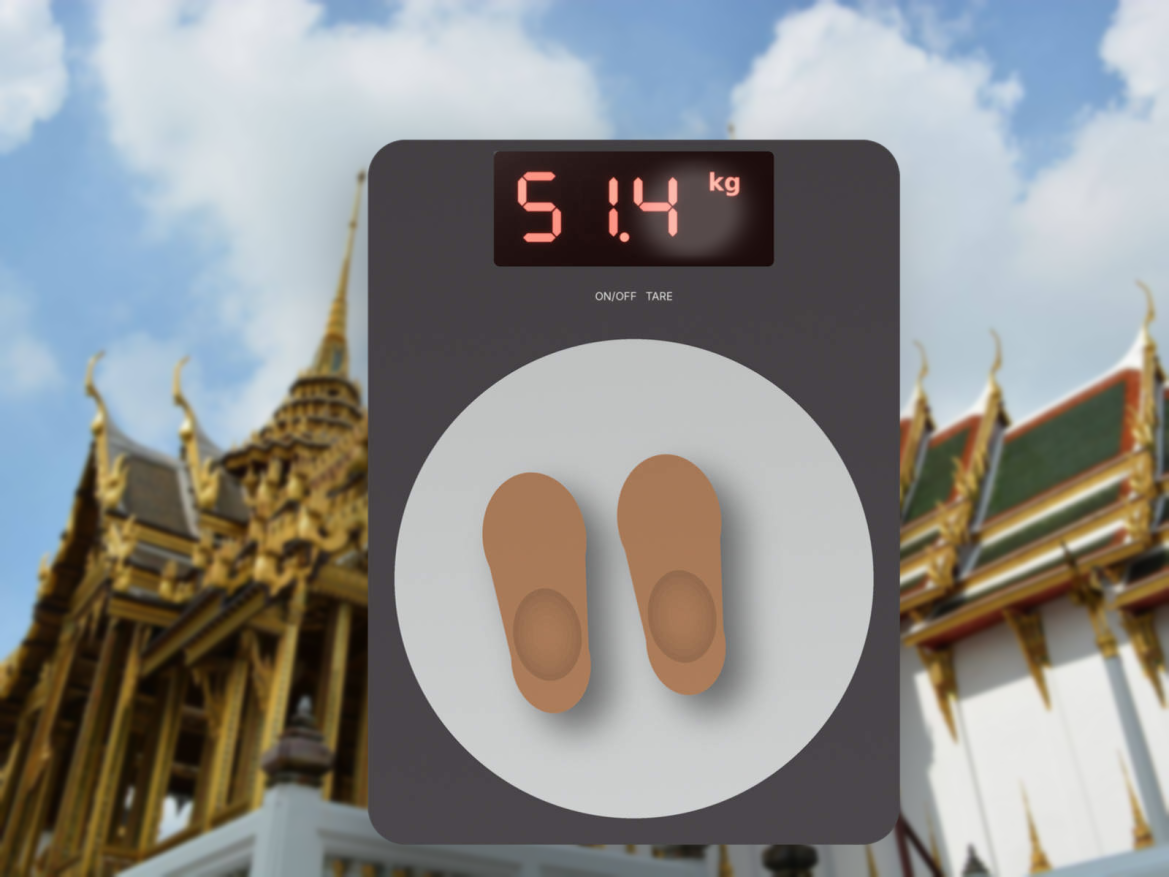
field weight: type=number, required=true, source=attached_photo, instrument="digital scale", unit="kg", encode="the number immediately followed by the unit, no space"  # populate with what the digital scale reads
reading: 51.4kg
